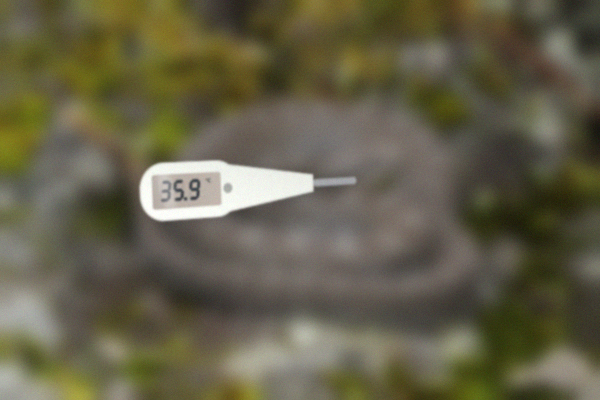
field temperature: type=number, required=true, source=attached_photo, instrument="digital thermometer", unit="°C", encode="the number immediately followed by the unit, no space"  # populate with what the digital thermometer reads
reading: 35.9°C
